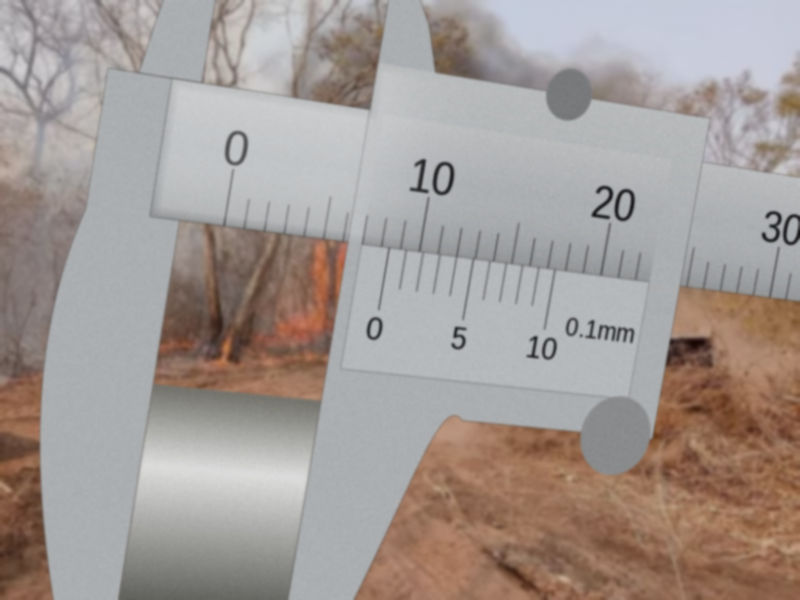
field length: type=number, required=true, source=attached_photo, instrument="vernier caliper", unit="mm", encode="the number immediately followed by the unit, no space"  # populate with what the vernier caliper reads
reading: 8.4mm
